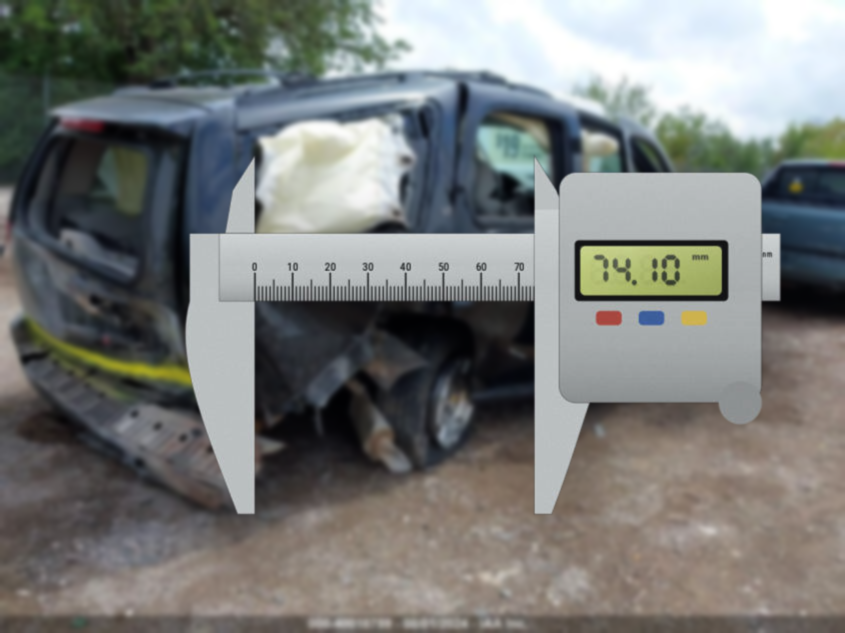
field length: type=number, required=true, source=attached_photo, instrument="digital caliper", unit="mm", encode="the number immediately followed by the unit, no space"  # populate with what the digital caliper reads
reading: 74.10mm
